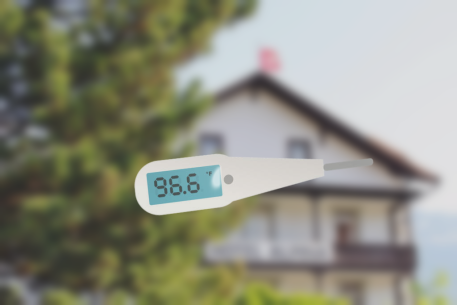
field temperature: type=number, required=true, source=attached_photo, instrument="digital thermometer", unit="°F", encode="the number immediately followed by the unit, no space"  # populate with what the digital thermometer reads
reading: 96.6°F
